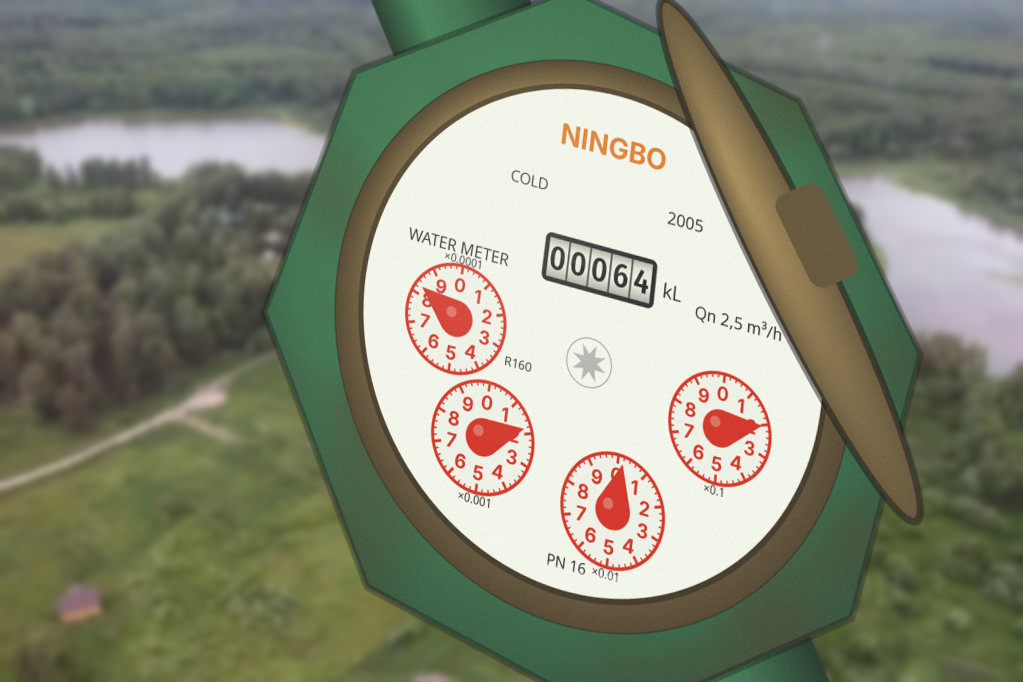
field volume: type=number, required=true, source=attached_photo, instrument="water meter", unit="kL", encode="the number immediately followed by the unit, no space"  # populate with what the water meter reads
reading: 64.2018kL
